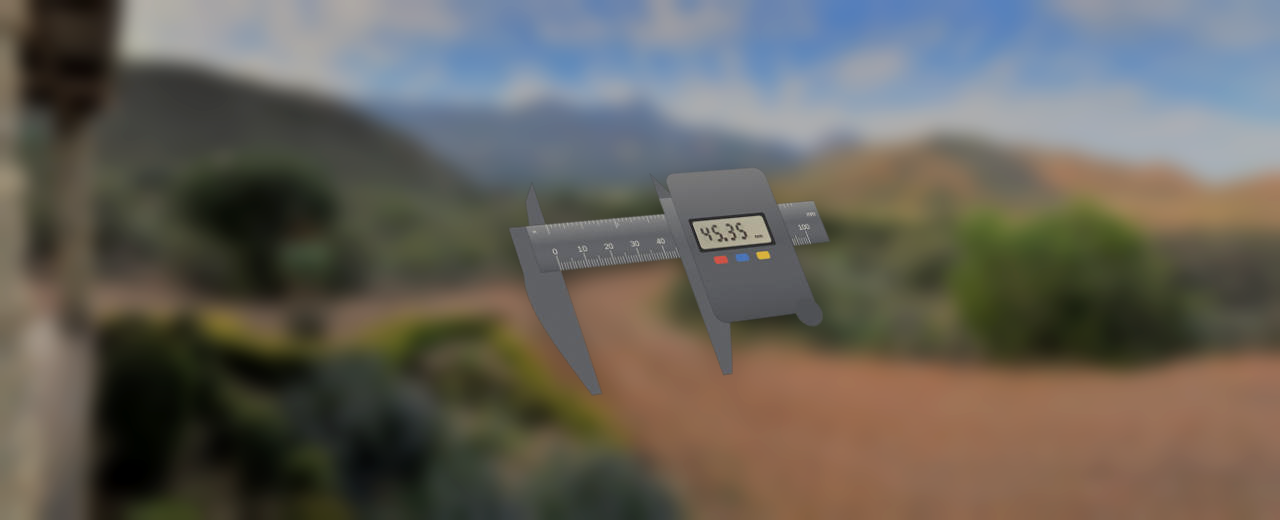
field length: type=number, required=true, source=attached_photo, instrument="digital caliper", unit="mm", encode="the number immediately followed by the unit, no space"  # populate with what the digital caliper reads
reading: 45.35mm
